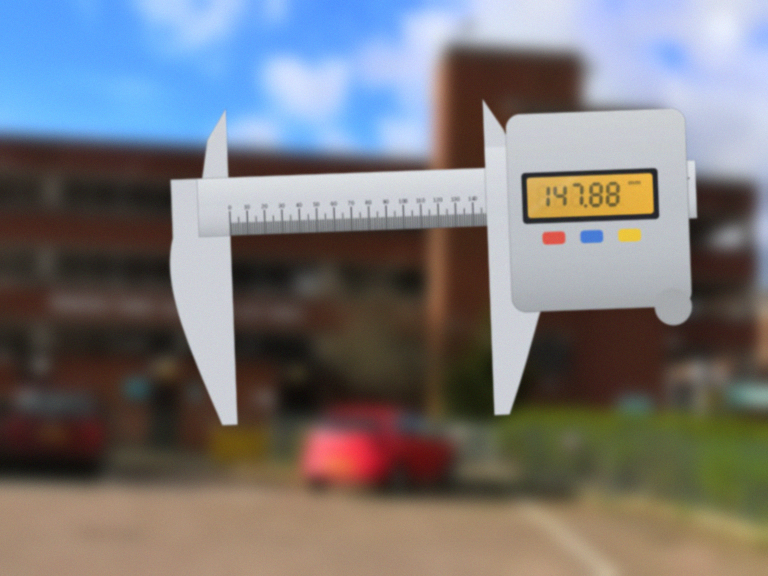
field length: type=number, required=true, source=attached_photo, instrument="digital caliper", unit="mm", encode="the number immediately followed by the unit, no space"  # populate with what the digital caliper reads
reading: 147.88mm
